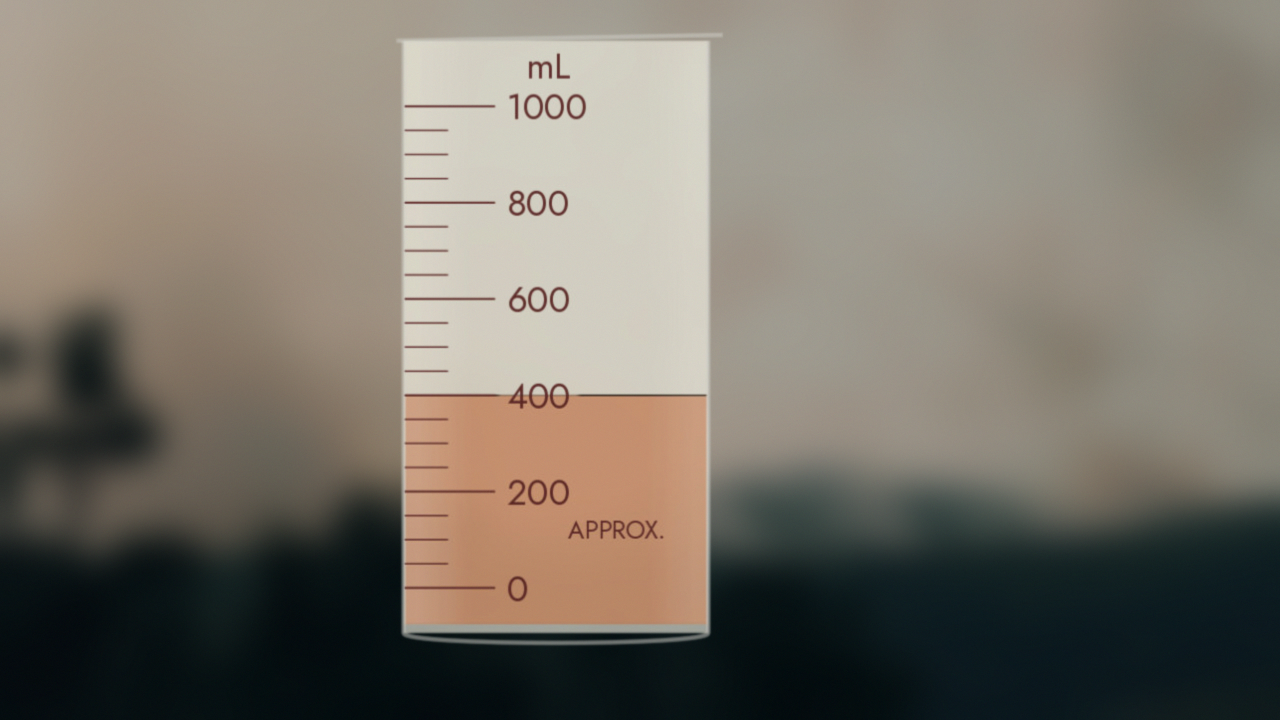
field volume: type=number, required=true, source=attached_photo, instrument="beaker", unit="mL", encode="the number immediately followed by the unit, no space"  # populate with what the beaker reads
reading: 400mL
